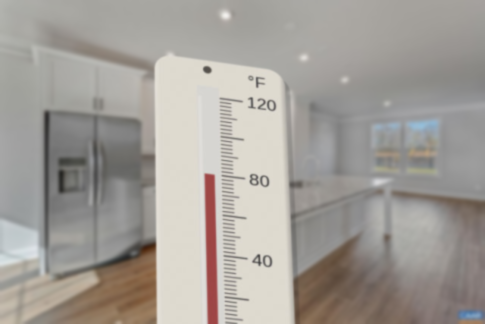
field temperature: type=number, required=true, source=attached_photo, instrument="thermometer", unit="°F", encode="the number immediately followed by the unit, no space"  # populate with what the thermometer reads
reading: 80°F
